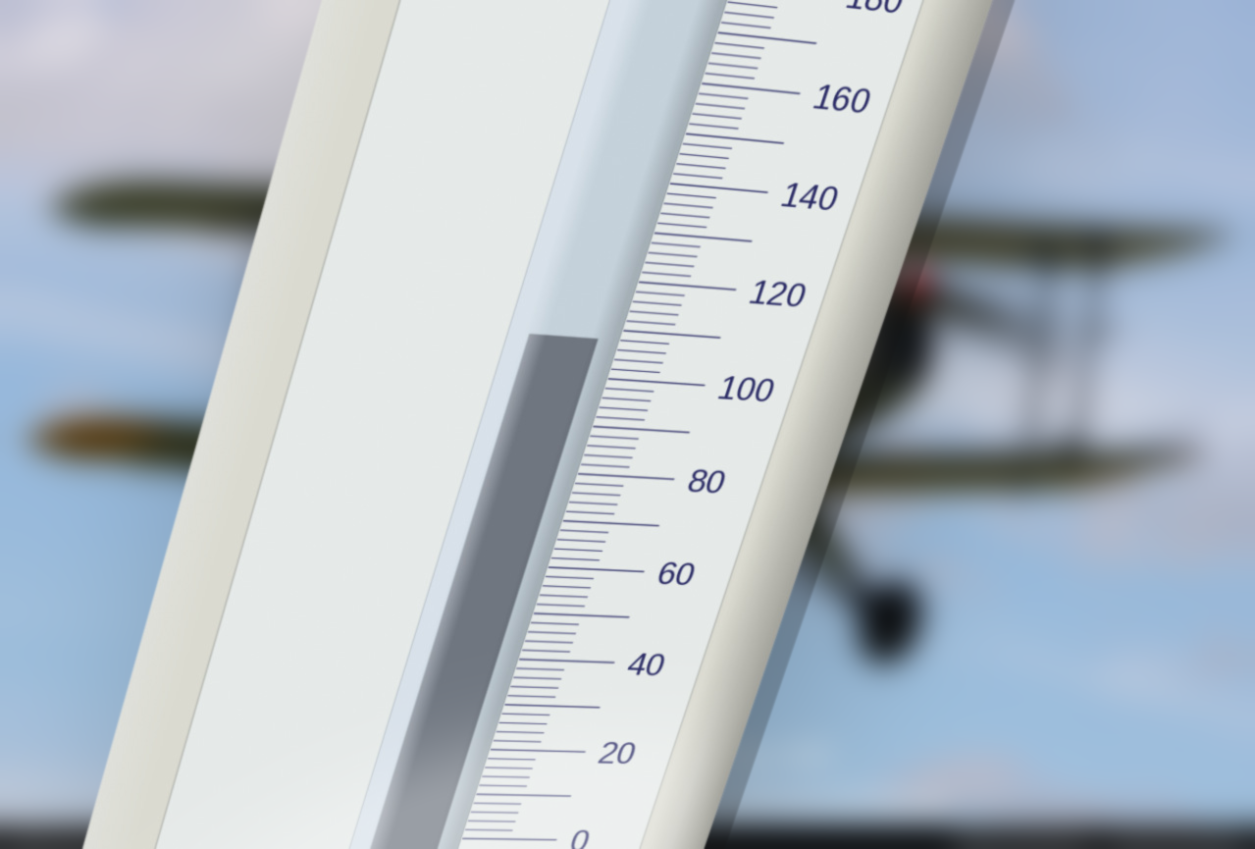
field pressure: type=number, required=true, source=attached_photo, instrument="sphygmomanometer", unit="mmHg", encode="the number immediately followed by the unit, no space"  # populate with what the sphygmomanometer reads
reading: 108mmHg
